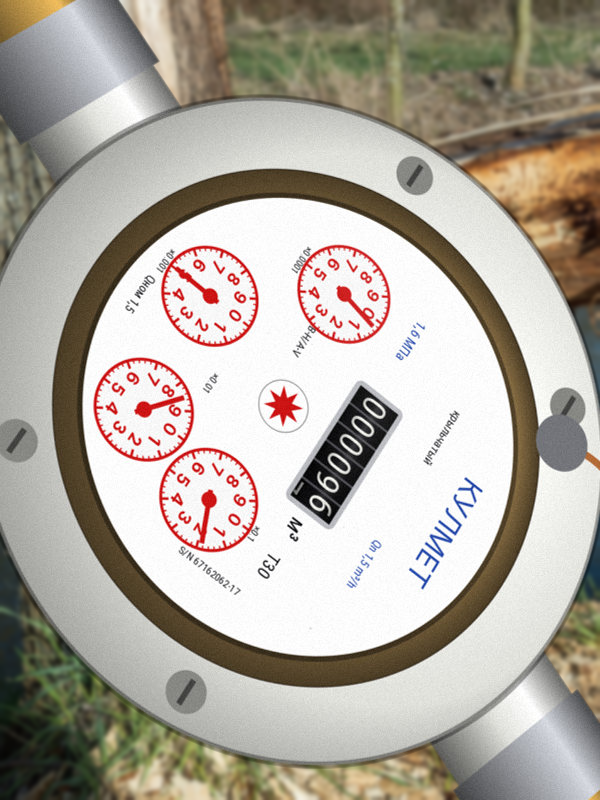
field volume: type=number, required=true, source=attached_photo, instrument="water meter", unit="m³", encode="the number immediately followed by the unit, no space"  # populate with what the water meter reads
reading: 96.1850m³
